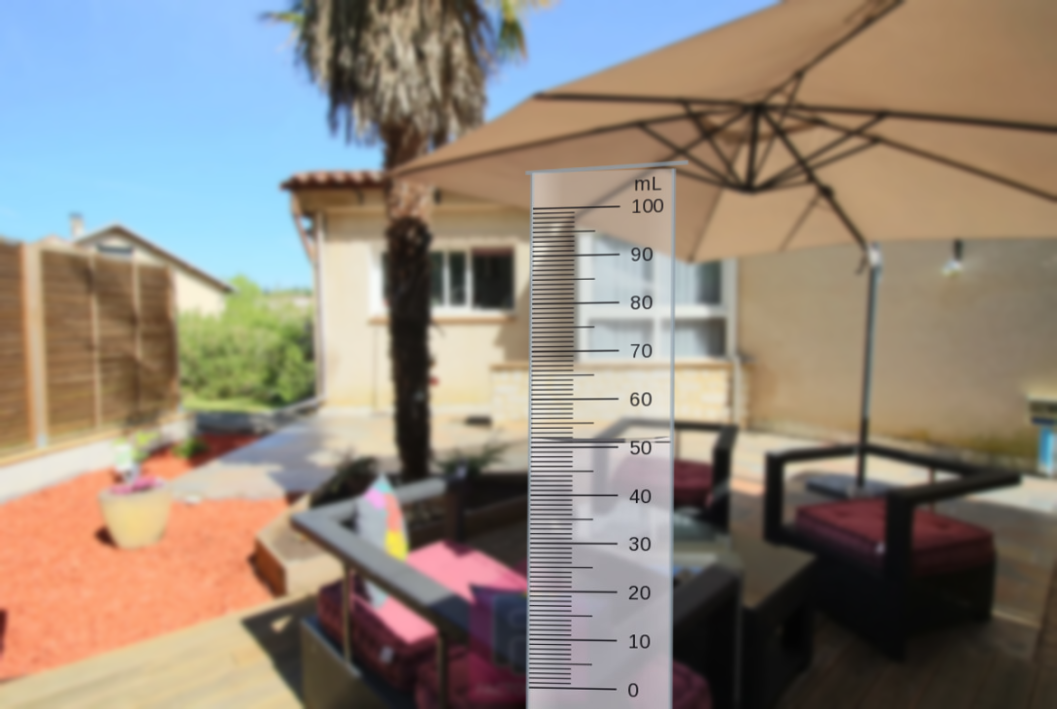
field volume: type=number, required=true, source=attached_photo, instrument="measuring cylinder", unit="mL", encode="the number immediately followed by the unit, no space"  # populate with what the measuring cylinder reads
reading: 51mL
